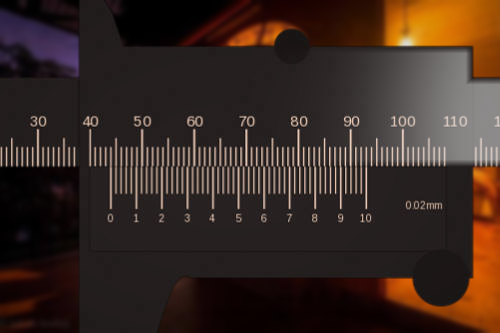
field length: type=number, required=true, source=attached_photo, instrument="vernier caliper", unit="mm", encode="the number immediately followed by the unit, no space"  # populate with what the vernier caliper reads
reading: 44.0mm
